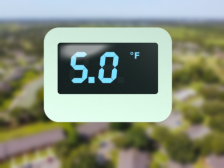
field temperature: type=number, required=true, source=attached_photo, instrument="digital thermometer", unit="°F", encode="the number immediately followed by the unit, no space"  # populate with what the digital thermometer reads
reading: 5.0°F
